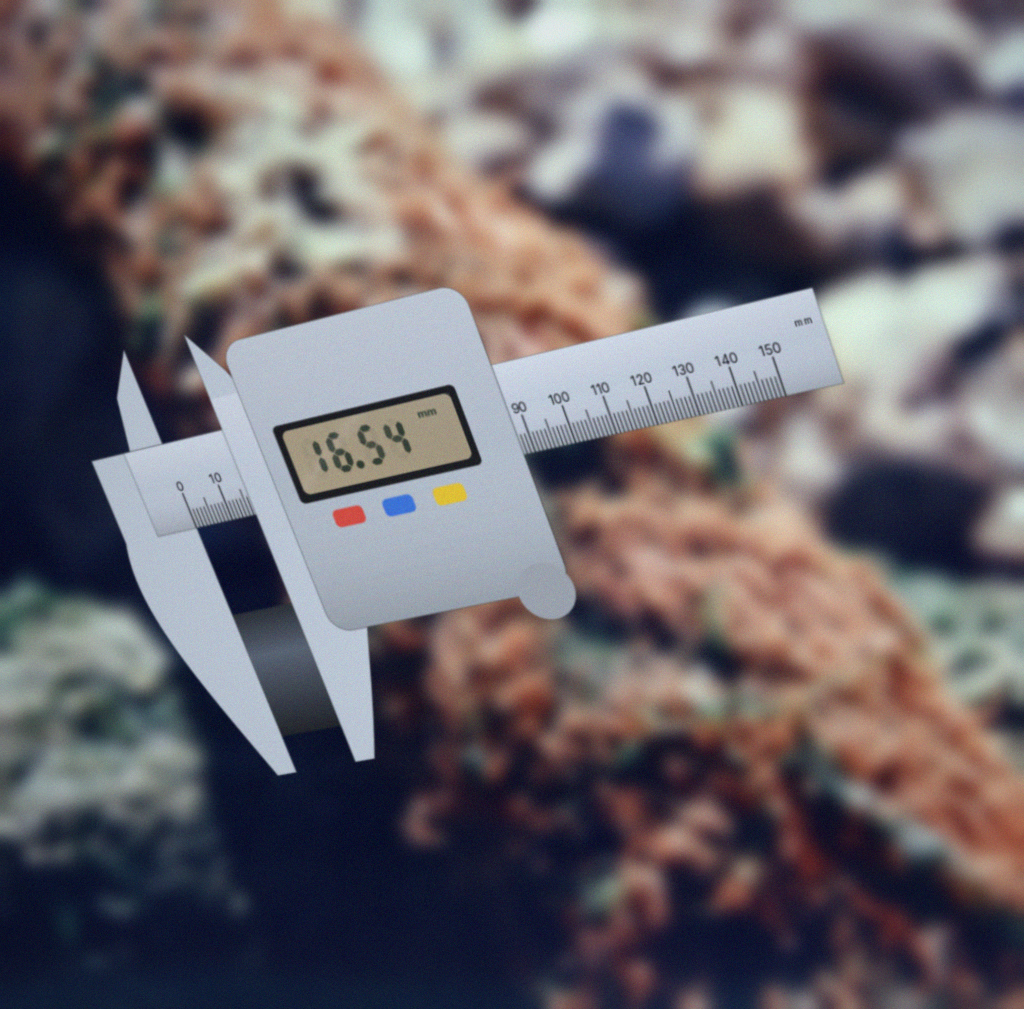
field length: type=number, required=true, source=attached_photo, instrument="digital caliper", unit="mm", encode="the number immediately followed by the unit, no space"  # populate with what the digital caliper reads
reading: 16.54mm
